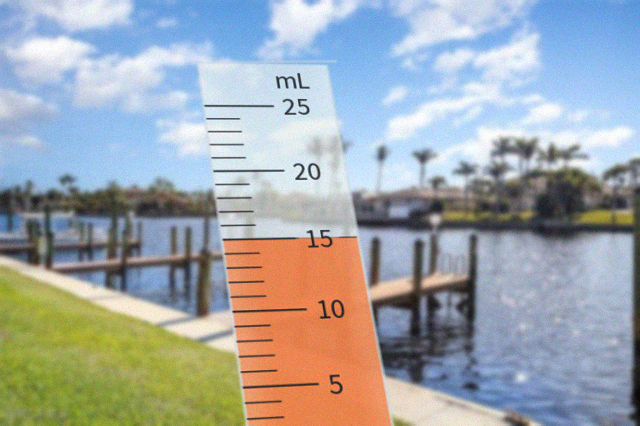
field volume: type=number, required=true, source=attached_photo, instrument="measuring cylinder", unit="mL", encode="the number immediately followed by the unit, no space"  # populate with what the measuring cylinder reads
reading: 15mL
